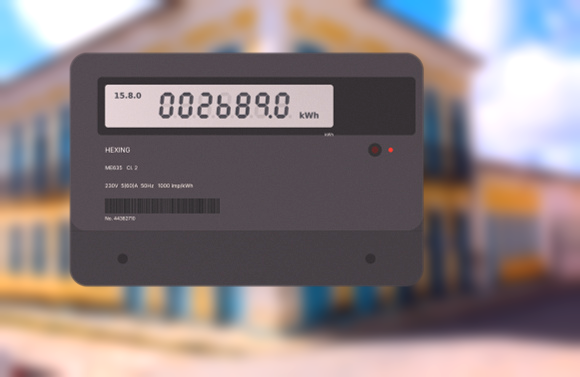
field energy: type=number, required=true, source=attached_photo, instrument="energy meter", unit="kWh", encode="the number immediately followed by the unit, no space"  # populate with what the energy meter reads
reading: 2689.0kWh
